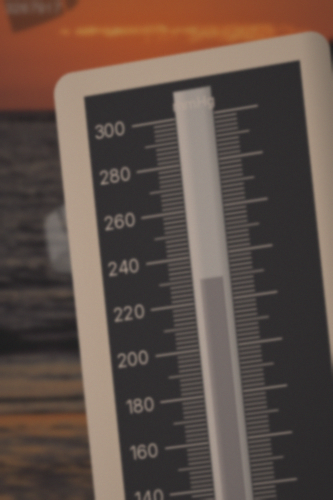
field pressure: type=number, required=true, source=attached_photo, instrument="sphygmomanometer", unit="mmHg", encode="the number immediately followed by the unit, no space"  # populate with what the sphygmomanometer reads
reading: 230mmHg
